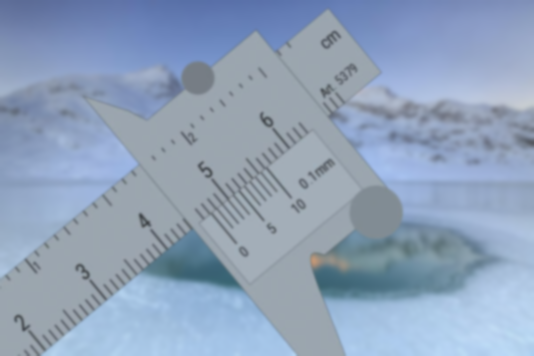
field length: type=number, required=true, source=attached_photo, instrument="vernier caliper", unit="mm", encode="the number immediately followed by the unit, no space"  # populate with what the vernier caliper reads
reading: 47.2mm
